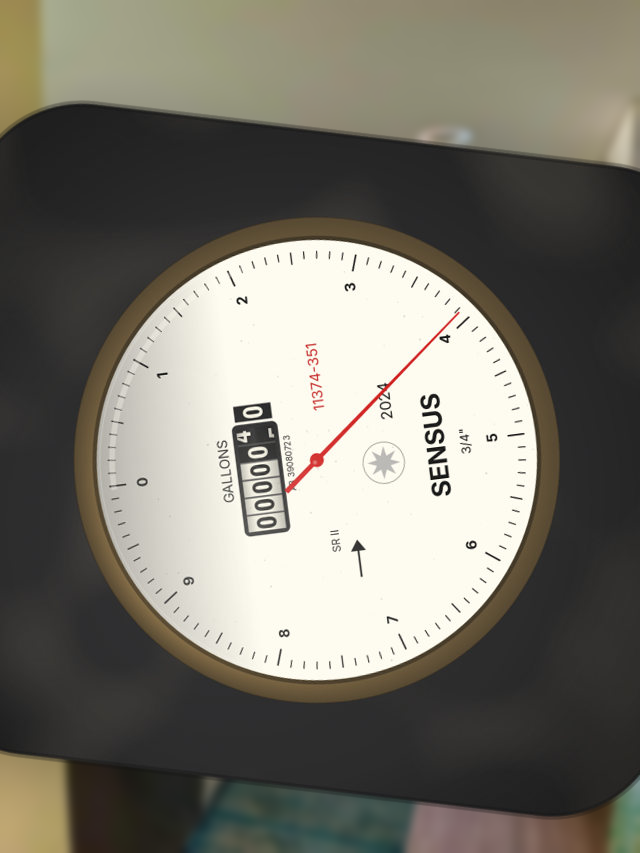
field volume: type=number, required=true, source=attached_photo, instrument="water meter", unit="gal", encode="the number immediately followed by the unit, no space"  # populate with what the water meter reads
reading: 43.9gal
